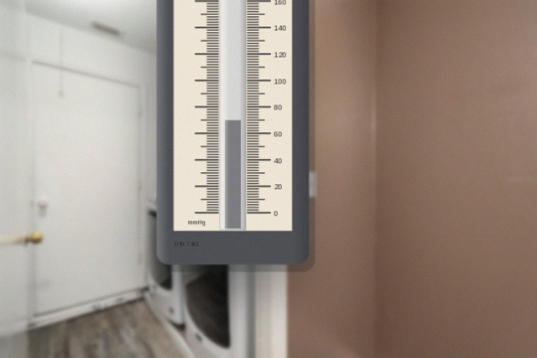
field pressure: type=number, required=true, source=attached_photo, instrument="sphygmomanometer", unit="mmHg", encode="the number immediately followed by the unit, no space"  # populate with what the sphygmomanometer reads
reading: 70mmHg
